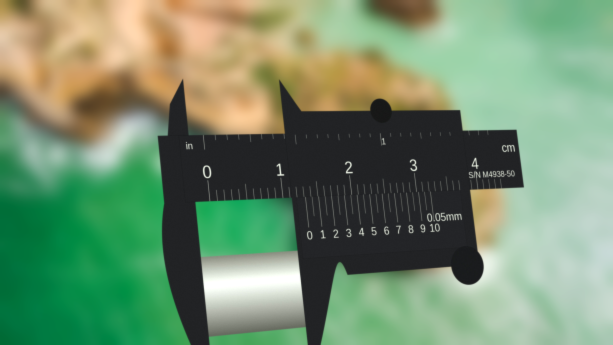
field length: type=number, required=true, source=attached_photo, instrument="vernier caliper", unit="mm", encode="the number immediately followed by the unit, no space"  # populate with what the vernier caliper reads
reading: 13.2mm
